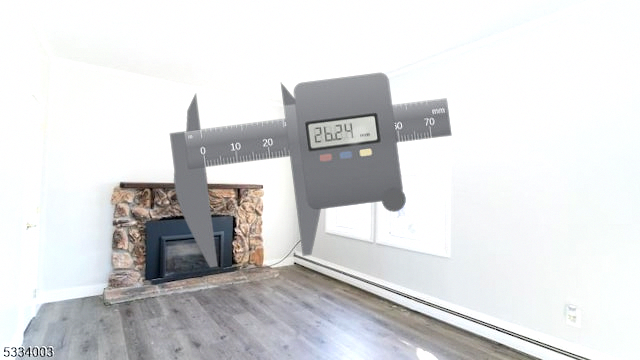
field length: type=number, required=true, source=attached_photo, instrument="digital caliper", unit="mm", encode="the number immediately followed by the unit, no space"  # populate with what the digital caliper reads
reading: 26.24mm
